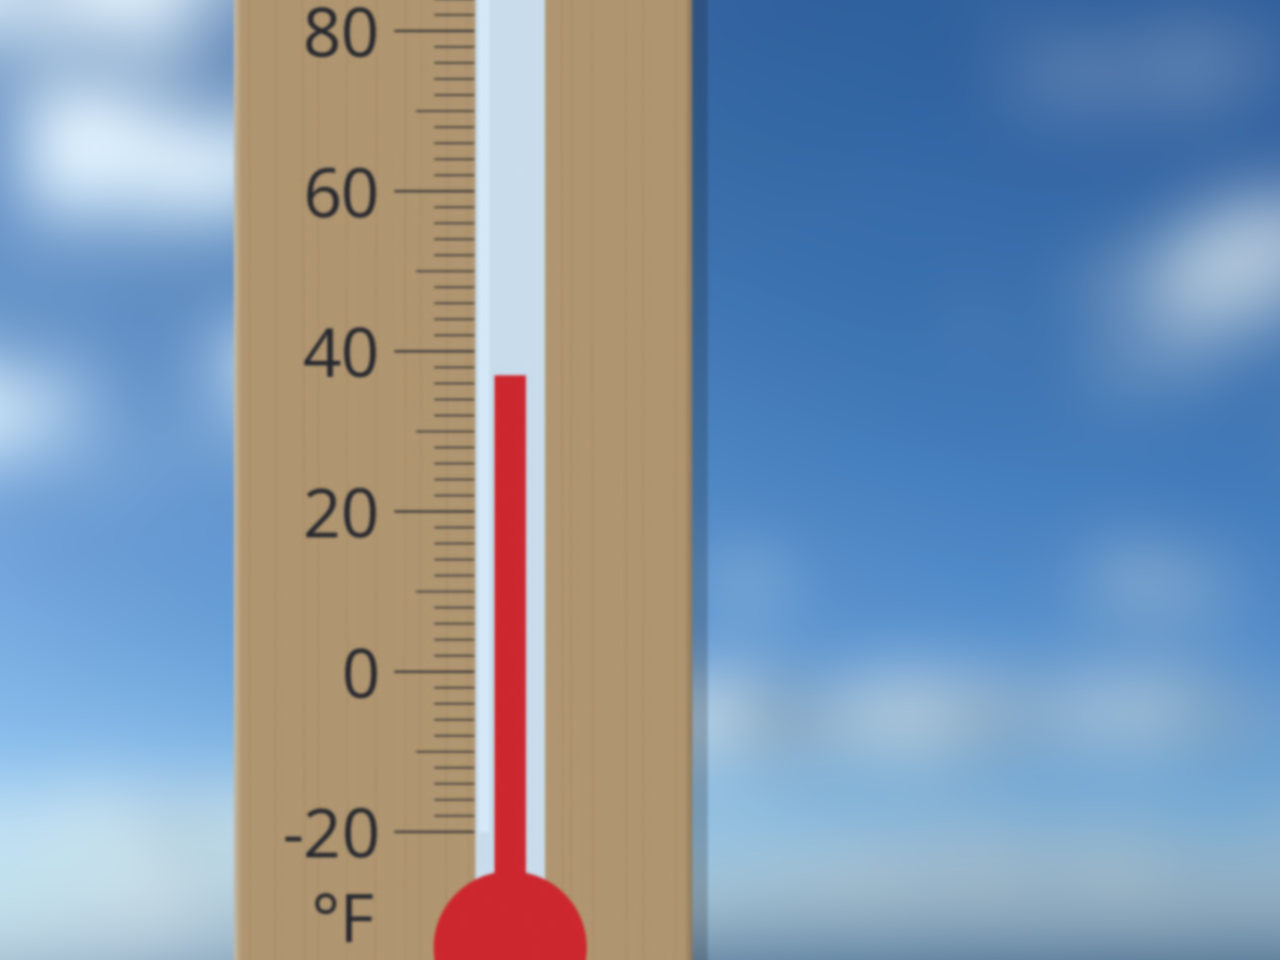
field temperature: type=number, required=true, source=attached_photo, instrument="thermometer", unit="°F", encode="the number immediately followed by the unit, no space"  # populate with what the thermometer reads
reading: 37°F
